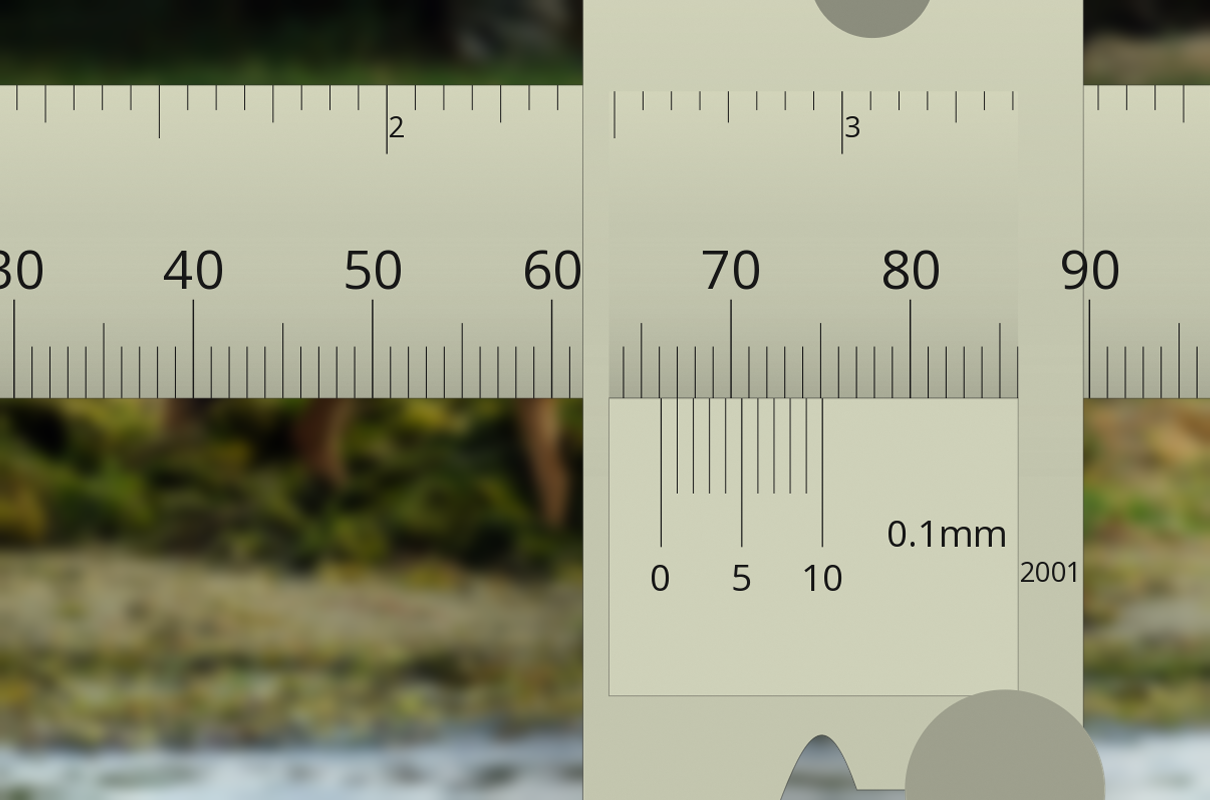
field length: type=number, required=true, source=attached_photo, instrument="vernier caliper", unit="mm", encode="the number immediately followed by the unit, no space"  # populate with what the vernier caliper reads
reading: 66.1mm
